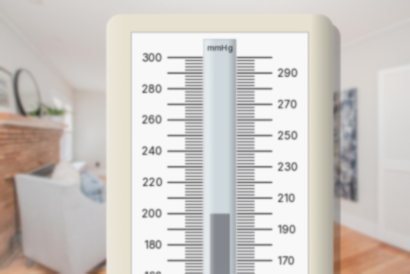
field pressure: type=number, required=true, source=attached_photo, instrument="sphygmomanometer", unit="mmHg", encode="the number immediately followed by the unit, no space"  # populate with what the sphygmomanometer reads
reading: 200mmHg
